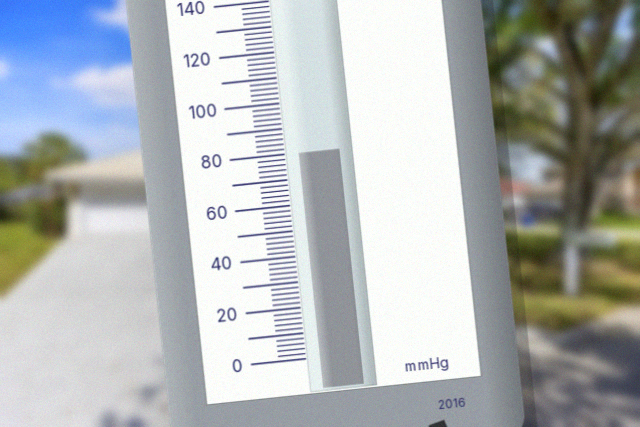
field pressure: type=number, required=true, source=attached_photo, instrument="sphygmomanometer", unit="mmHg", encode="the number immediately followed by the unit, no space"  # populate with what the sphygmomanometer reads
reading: 80mmHg
